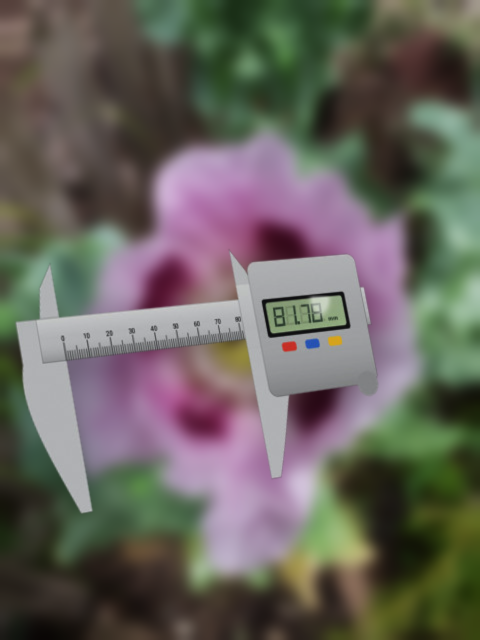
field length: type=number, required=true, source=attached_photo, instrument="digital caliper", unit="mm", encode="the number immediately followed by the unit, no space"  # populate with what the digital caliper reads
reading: 81.78mm
